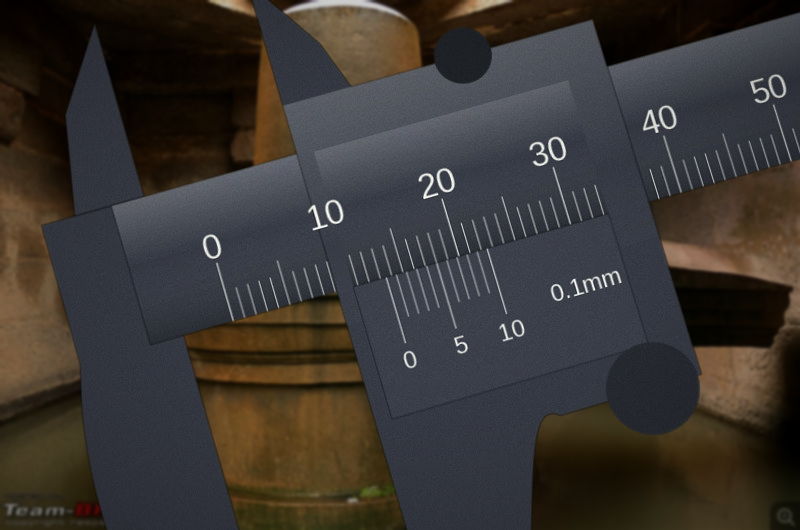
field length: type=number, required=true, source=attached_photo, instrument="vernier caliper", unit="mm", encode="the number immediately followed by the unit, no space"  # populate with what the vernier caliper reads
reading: 13.5mm
